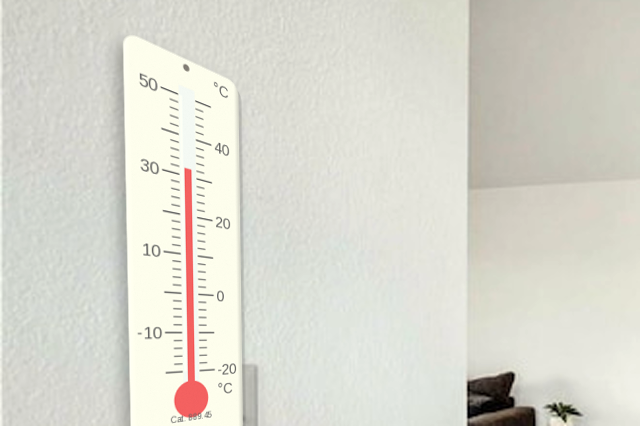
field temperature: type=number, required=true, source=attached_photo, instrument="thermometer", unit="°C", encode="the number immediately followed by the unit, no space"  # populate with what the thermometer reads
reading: 32°C
